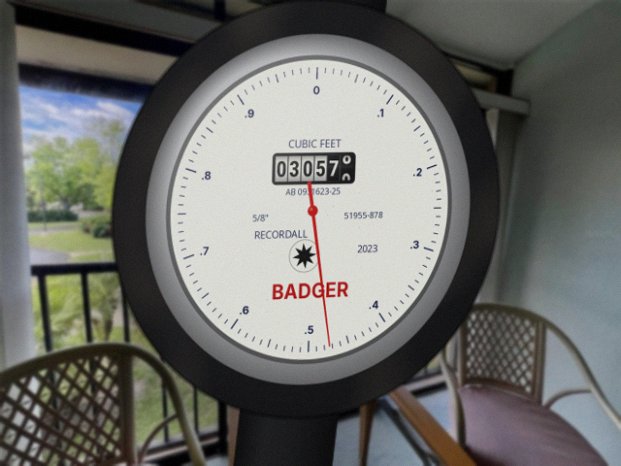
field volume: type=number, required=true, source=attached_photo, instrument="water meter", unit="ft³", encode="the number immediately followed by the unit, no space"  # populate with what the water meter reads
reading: 30578.47ft³
